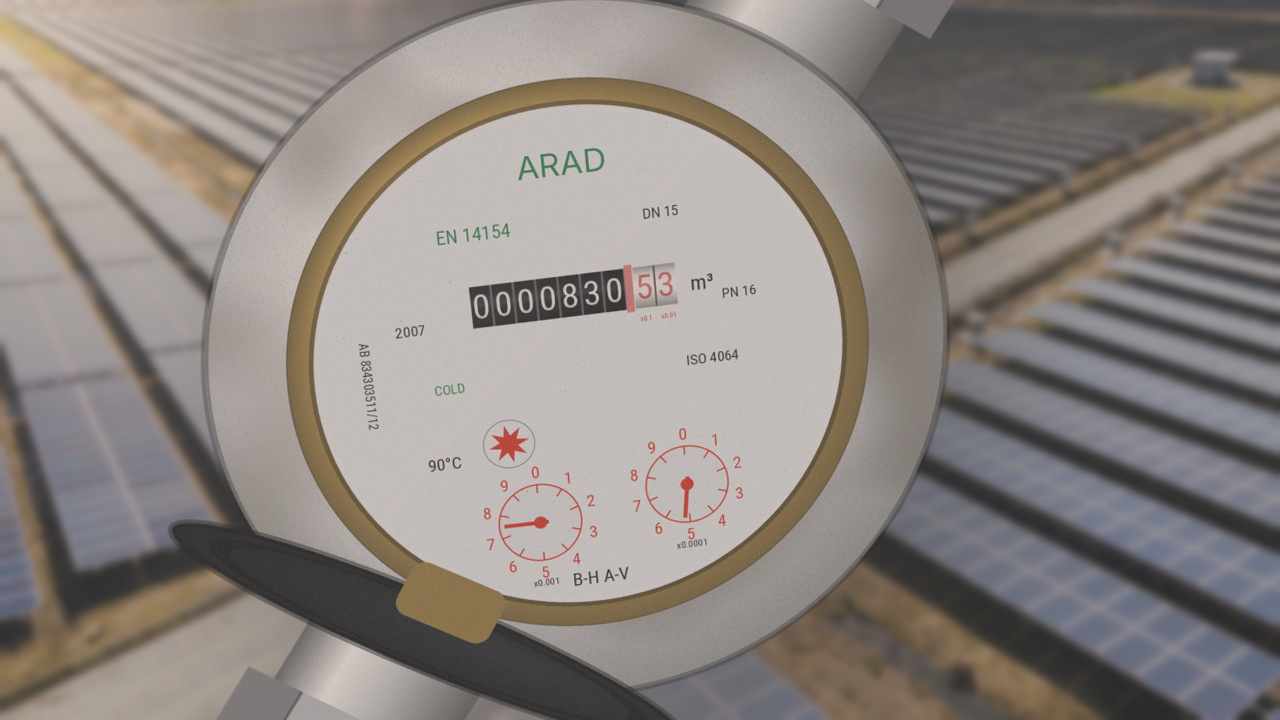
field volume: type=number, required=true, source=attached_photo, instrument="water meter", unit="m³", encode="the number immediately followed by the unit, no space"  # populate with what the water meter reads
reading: 830.5375m³
